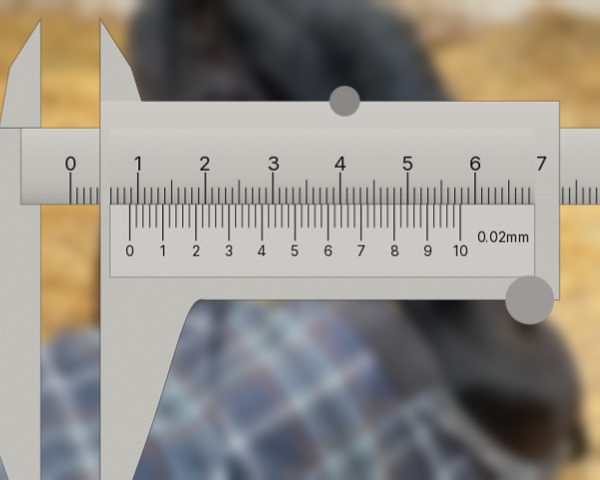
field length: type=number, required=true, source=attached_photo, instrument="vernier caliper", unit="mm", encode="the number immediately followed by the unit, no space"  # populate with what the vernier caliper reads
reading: 8.8mm
